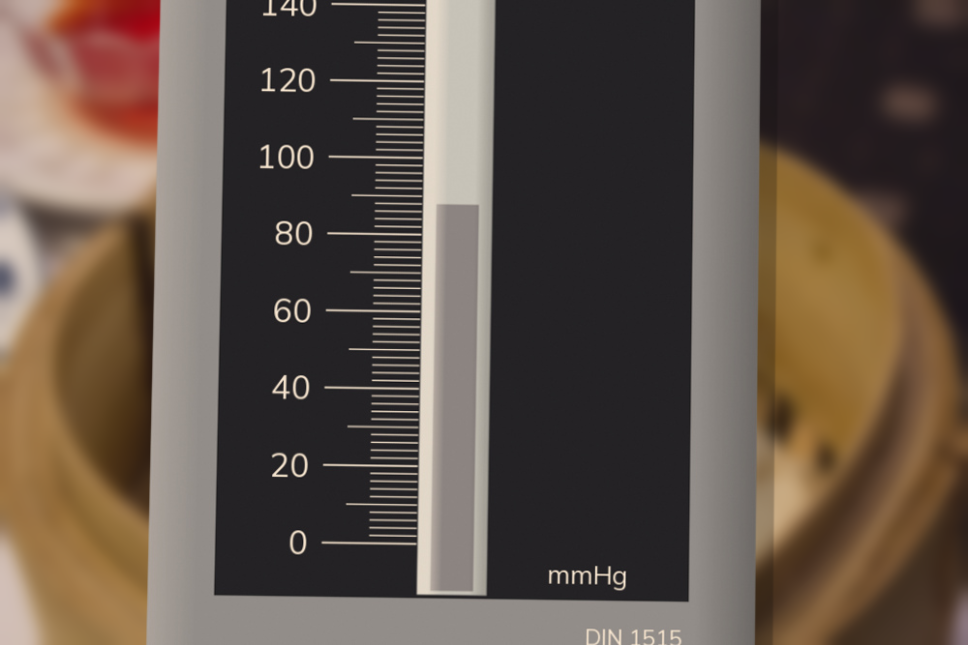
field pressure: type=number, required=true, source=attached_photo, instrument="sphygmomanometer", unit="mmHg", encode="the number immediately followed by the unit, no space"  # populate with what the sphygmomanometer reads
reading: 88mmHg
